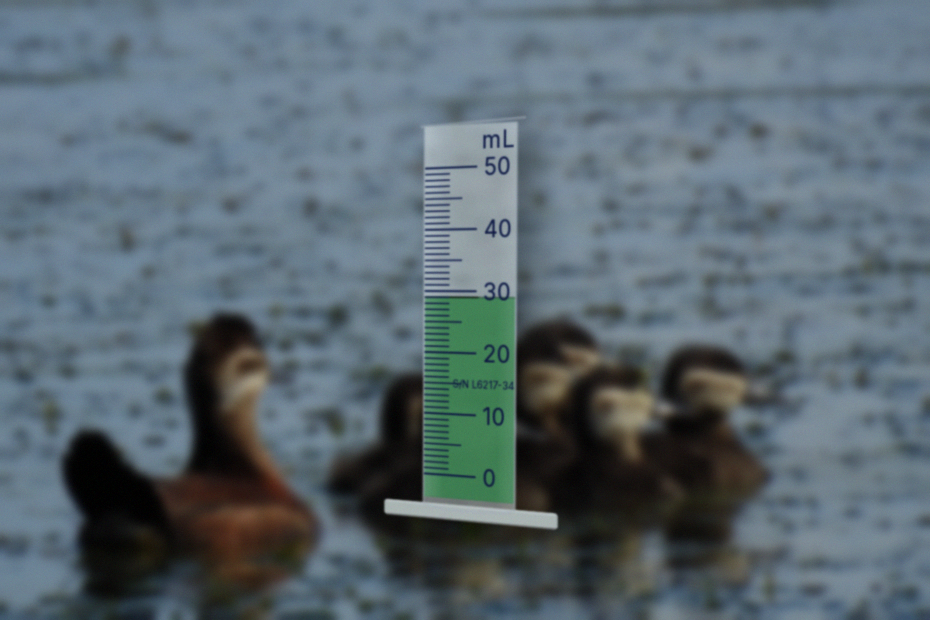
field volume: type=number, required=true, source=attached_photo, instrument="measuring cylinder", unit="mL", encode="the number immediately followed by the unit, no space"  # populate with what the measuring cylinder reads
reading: 29mL
